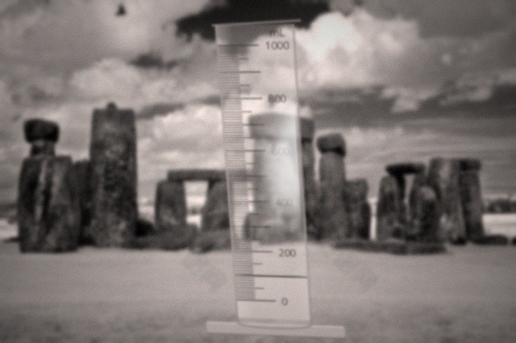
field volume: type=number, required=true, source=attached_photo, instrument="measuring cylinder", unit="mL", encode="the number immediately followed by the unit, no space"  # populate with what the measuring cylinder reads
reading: 100mL
